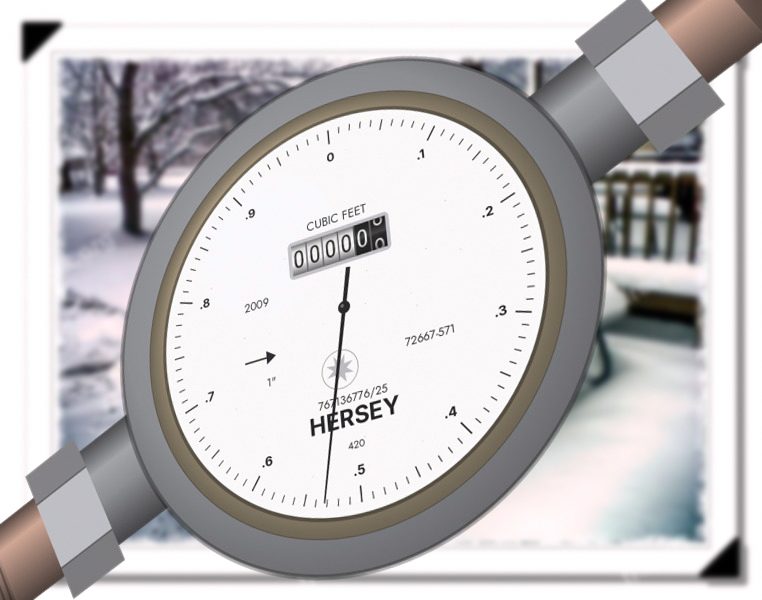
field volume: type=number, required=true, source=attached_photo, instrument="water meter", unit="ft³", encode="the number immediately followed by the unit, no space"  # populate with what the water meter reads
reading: 8.53ft³
